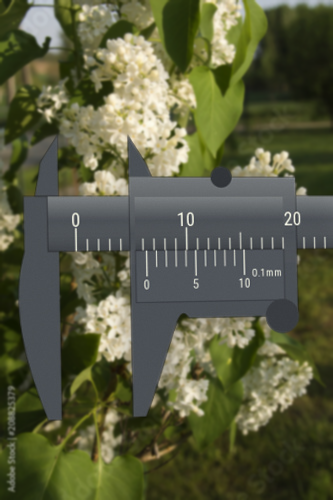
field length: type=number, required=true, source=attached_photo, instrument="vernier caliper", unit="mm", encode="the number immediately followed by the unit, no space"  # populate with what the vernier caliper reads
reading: 6.3mm
